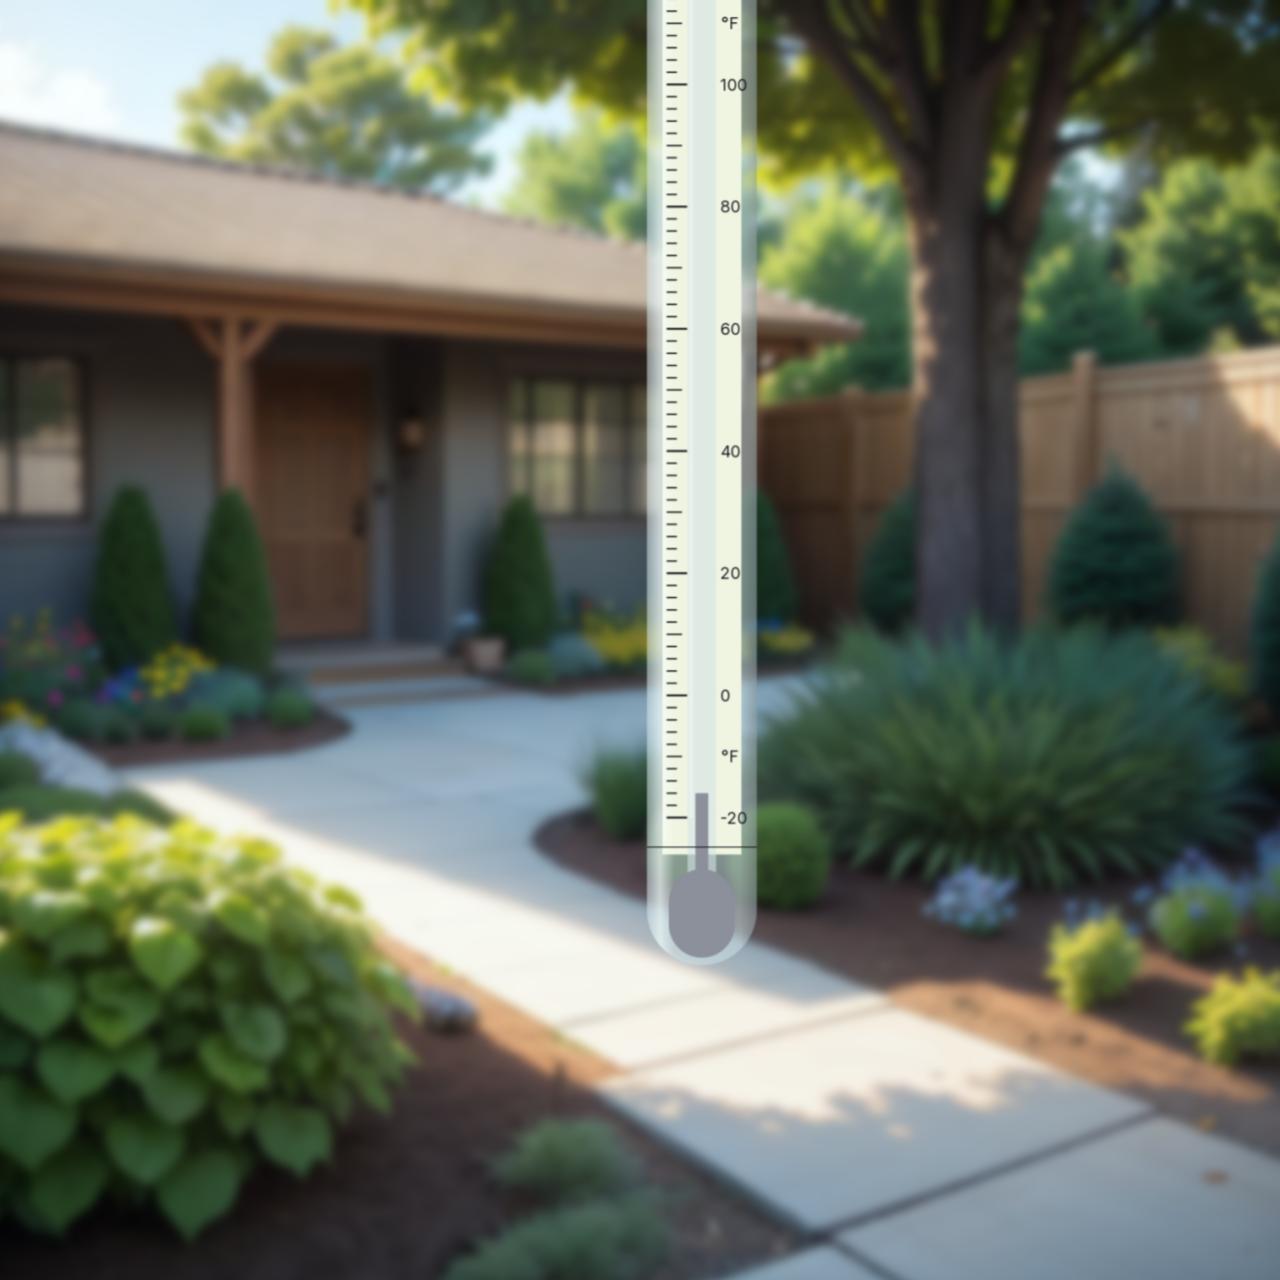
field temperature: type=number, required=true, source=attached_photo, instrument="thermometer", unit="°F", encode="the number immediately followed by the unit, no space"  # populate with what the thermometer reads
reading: -16°F
